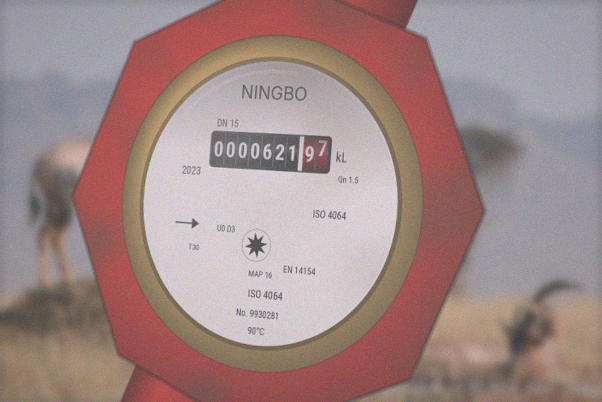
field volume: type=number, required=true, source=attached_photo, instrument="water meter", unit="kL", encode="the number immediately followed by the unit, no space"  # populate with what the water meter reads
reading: 621.97kL
